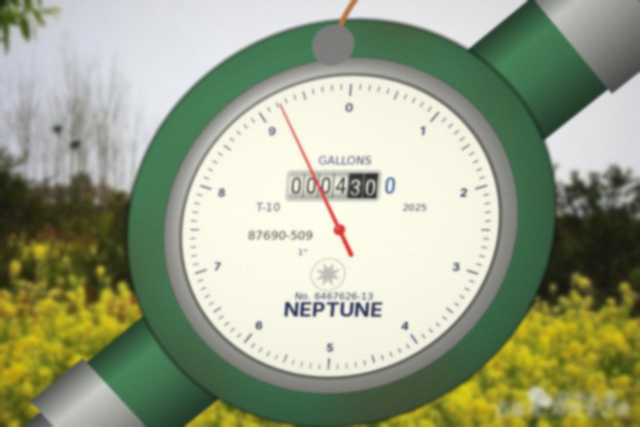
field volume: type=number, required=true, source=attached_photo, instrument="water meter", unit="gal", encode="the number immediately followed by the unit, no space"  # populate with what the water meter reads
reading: 4299.2gal
